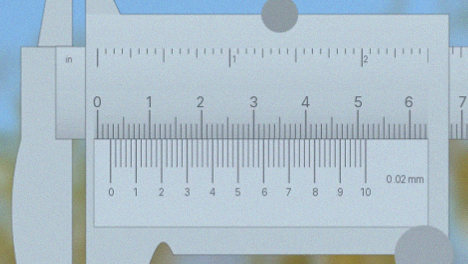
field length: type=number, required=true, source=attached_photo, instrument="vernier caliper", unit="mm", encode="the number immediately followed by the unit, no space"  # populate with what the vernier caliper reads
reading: 2.5mm
